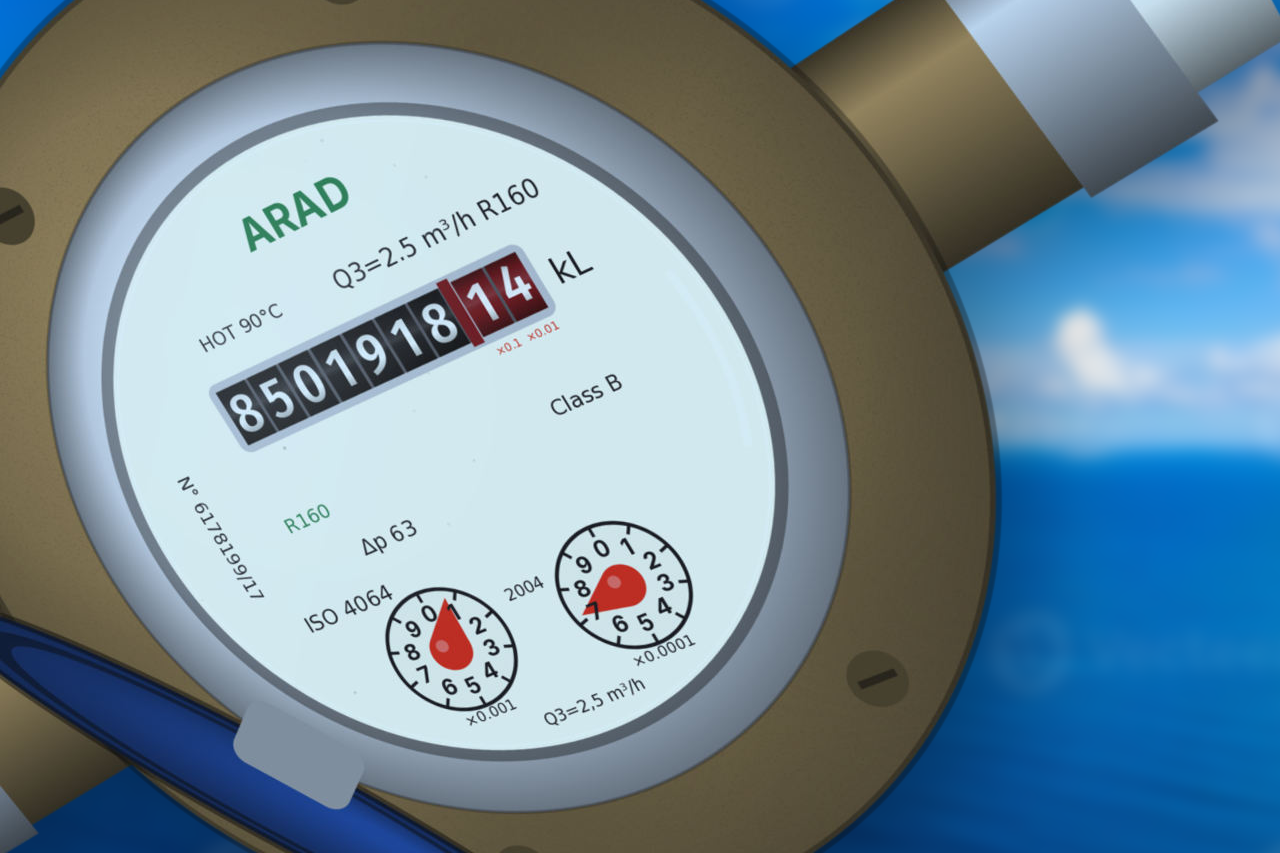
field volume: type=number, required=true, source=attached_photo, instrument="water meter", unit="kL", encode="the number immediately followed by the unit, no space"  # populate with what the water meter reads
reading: 8501918.1407kL
